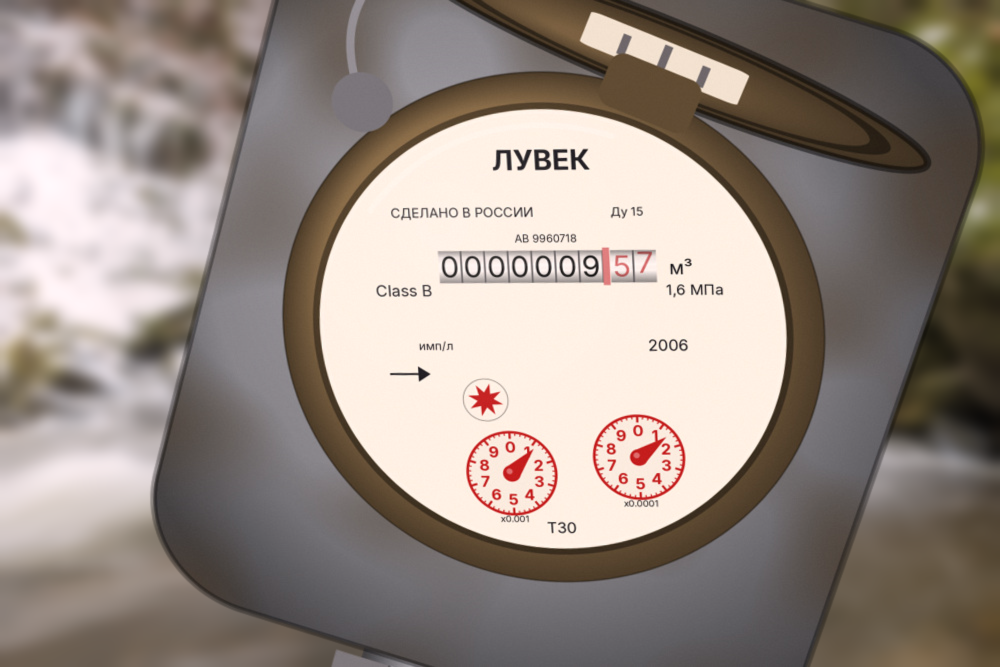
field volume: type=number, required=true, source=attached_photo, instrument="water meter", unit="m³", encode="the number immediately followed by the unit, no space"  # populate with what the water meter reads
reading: 9.5711m³
